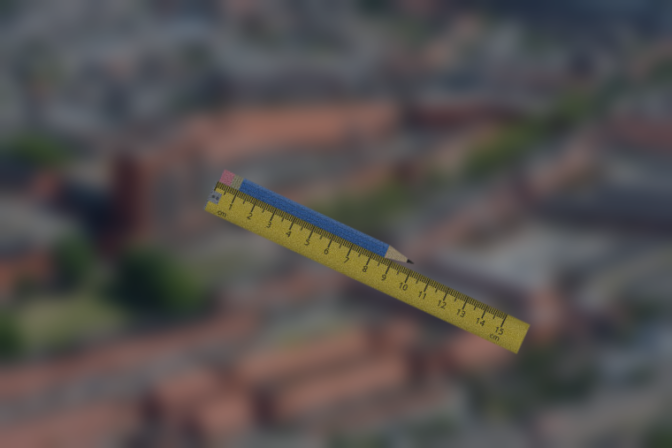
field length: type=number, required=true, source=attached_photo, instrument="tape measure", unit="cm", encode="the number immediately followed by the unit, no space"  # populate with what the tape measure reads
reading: 10cm
